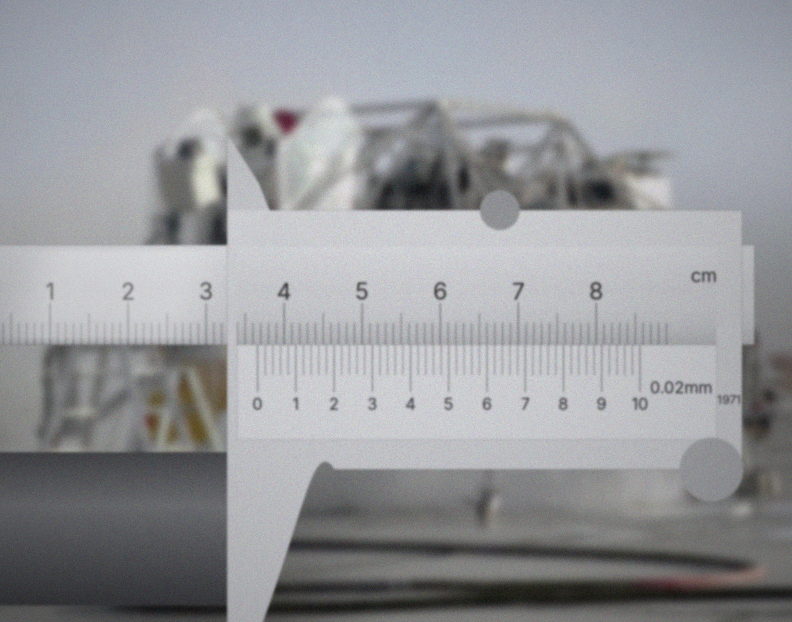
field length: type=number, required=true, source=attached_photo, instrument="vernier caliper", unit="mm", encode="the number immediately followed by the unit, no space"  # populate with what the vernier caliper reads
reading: 36.6mm
